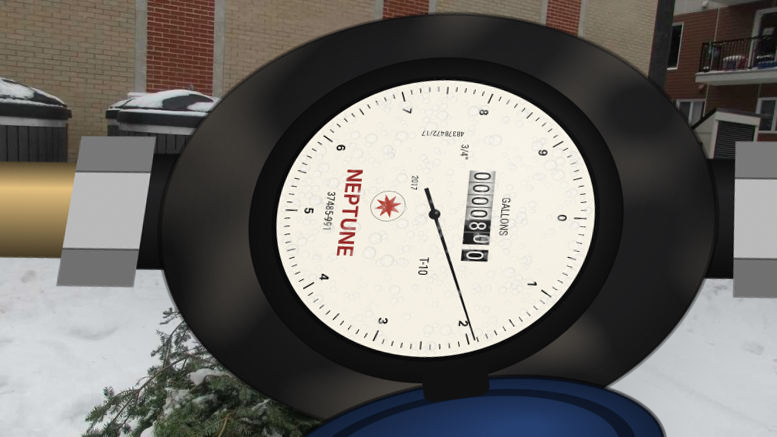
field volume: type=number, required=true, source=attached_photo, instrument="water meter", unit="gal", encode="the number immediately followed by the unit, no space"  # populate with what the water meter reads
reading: 801.9gal
